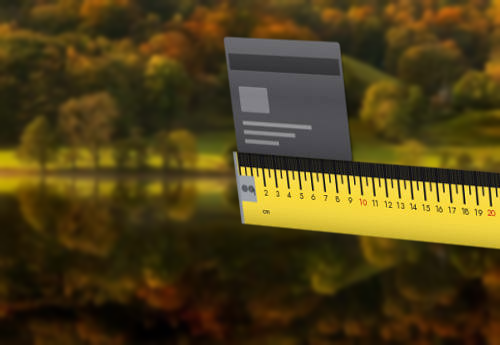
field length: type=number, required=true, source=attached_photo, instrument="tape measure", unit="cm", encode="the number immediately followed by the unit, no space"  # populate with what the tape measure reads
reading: 9.5cm
